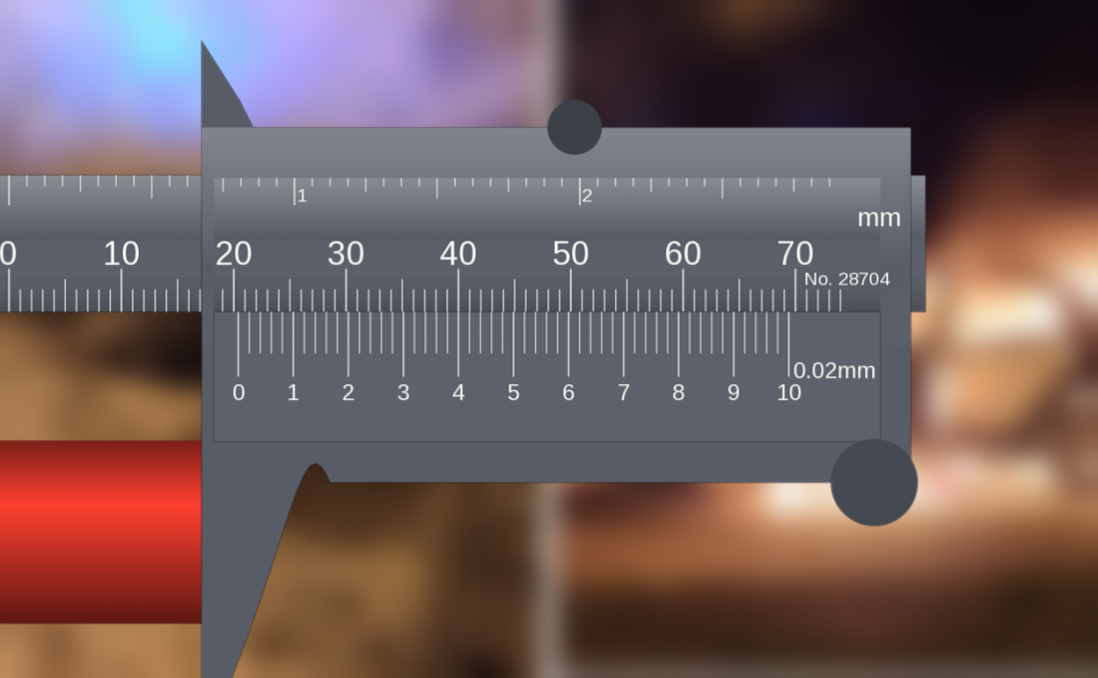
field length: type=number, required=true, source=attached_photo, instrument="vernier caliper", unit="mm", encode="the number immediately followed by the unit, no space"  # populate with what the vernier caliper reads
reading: 20.4mm
